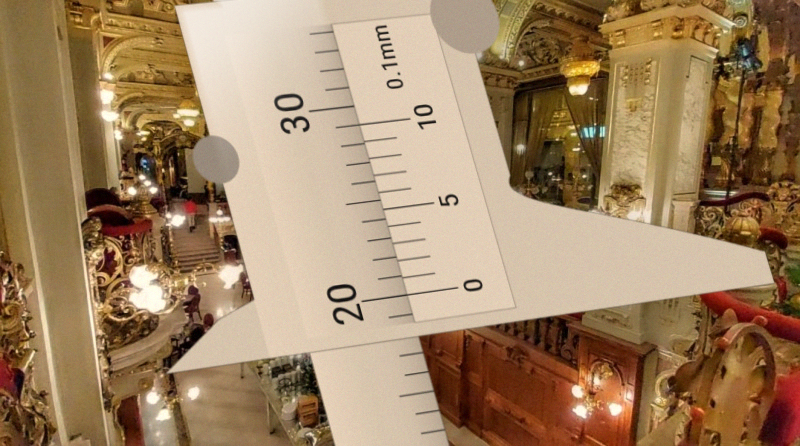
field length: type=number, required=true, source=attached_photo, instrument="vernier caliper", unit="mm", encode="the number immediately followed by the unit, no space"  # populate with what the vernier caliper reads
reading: 20.0mm
